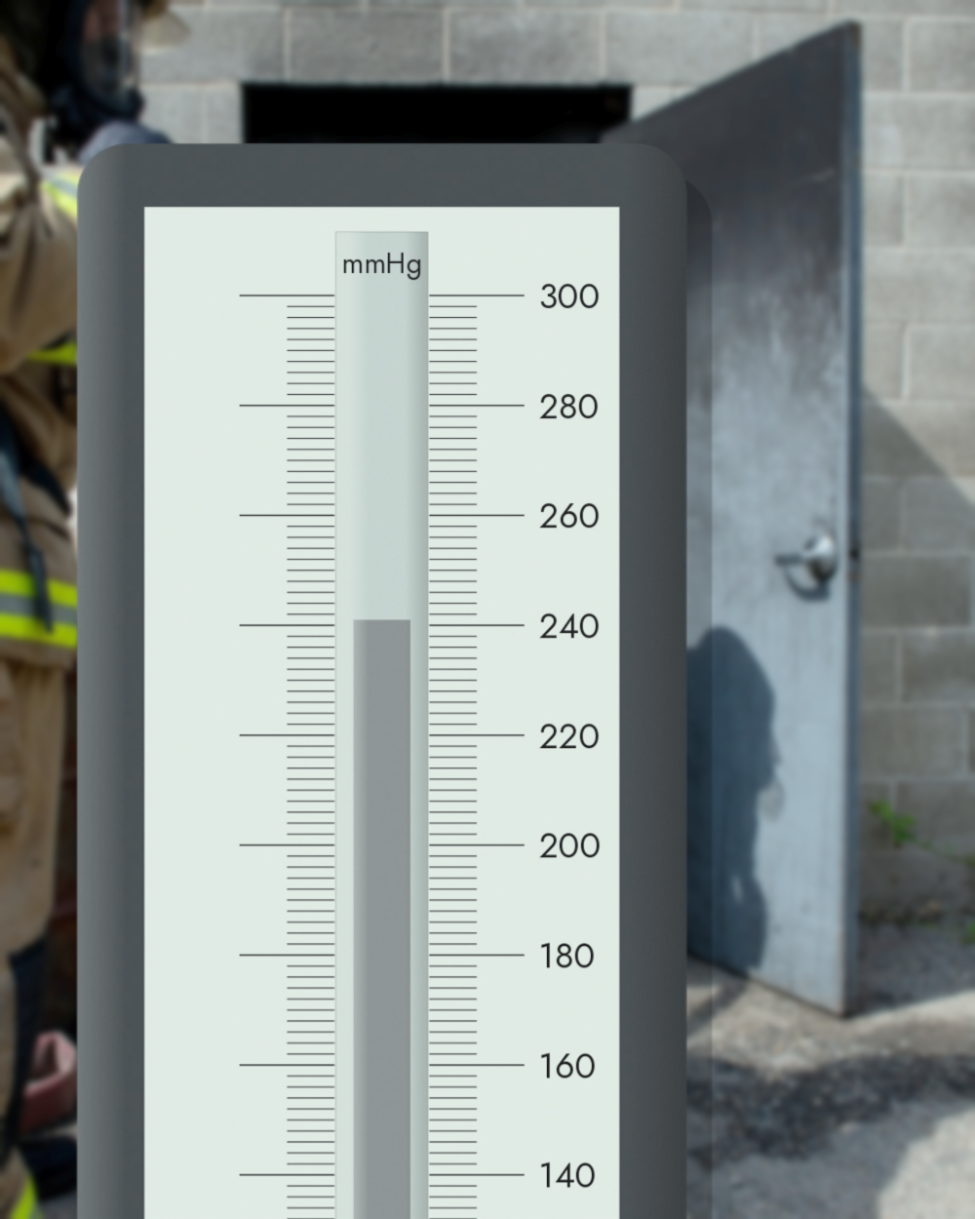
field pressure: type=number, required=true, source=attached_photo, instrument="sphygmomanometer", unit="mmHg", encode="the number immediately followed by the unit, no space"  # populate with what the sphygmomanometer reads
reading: 241mmHg
